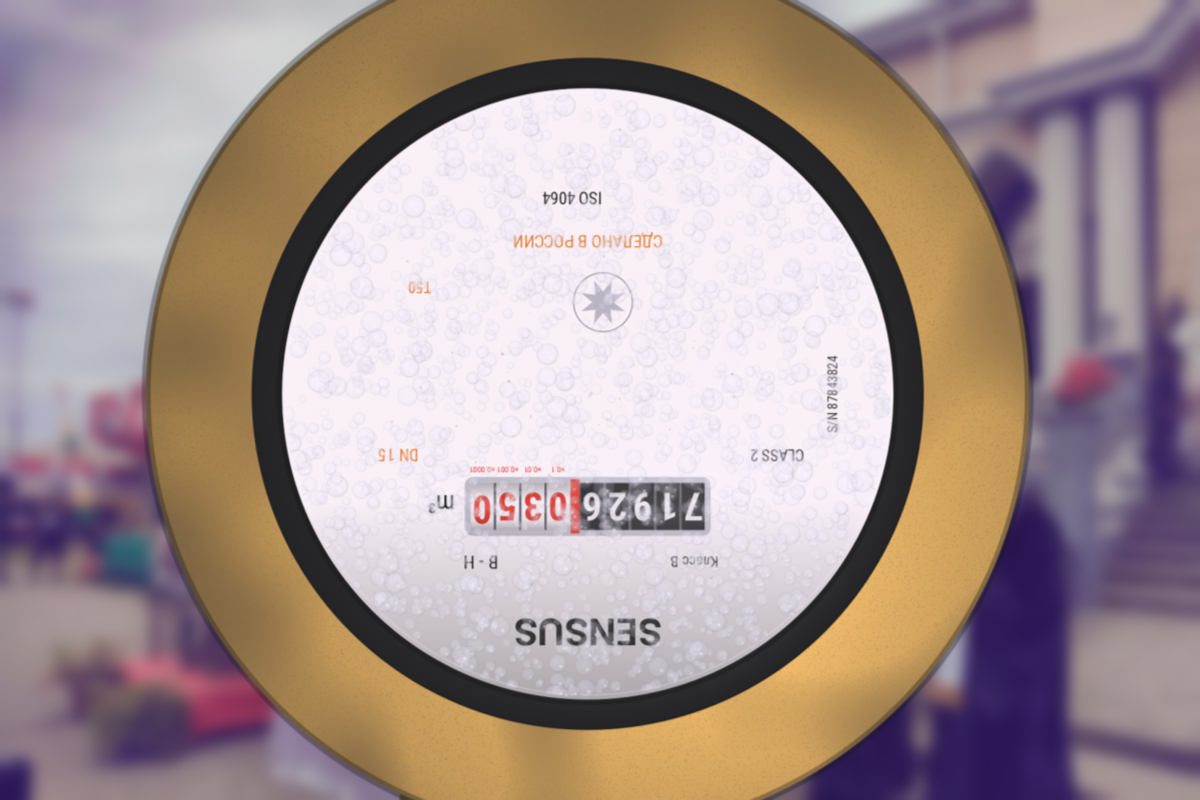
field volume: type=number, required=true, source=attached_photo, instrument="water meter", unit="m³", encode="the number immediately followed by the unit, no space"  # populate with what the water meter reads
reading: 71926.0350m³
